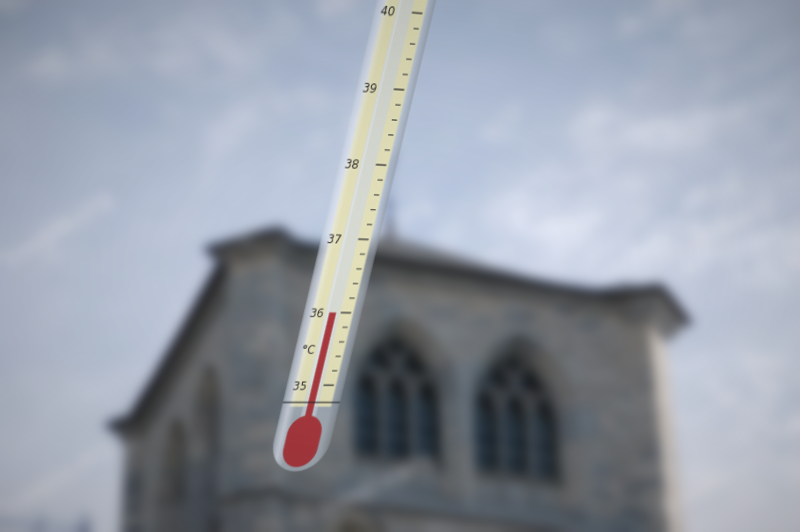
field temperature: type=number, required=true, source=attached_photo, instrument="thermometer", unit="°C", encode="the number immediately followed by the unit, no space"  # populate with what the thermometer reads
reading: 36°C
